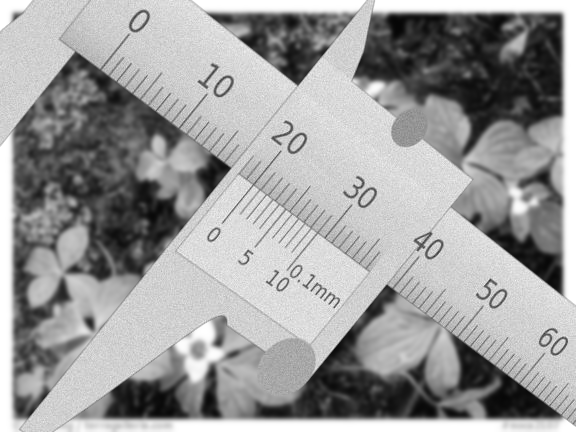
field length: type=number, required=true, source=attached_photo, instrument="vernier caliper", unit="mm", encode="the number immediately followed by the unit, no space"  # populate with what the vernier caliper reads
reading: 20.0mm
